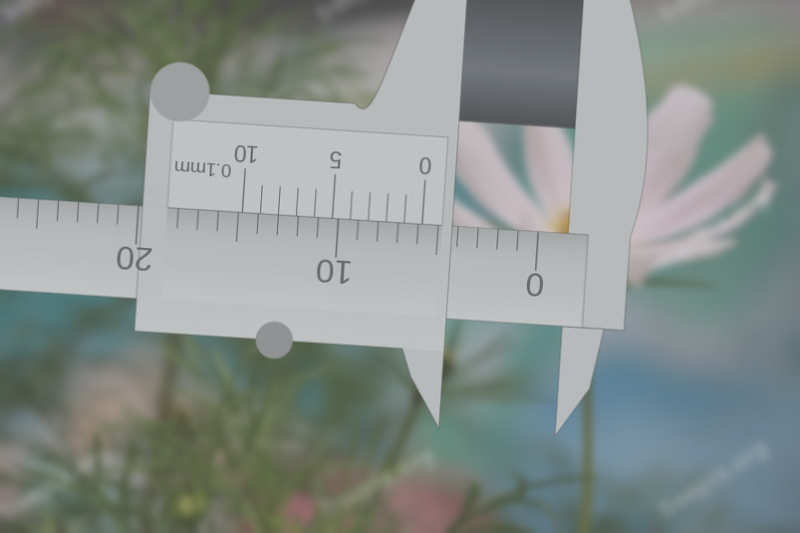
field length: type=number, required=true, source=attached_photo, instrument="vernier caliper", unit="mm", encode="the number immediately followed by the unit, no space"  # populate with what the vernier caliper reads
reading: 5.8mm
